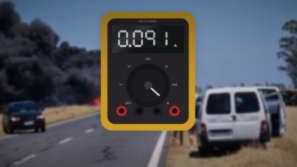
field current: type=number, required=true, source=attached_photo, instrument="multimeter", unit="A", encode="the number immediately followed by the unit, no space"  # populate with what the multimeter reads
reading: 0.091A
